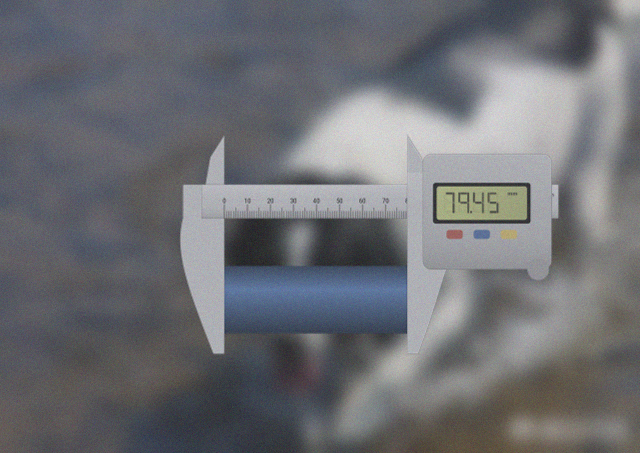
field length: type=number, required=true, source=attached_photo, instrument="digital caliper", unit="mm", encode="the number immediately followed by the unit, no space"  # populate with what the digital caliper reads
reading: 79.45mm
